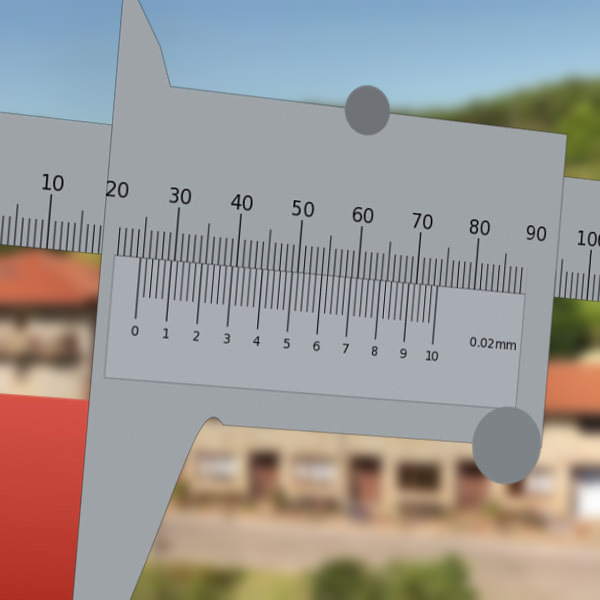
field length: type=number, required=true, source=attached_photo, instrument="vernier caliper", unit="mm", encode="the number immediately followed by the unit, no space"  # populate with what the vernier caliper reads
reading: 24.6mm
